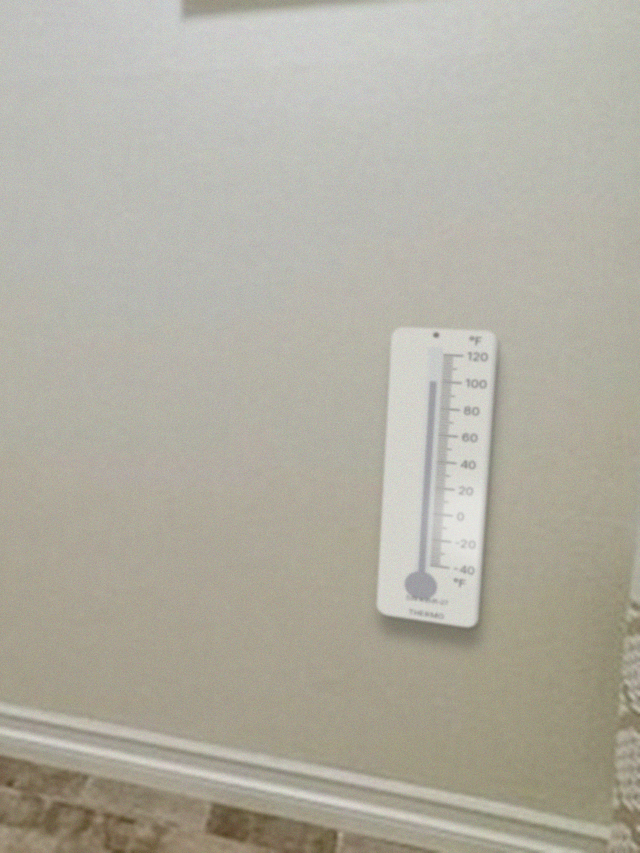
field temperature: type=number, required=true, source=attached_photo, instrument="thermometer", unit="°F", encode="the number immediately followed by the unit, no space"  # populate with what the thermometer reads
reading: 100°F
